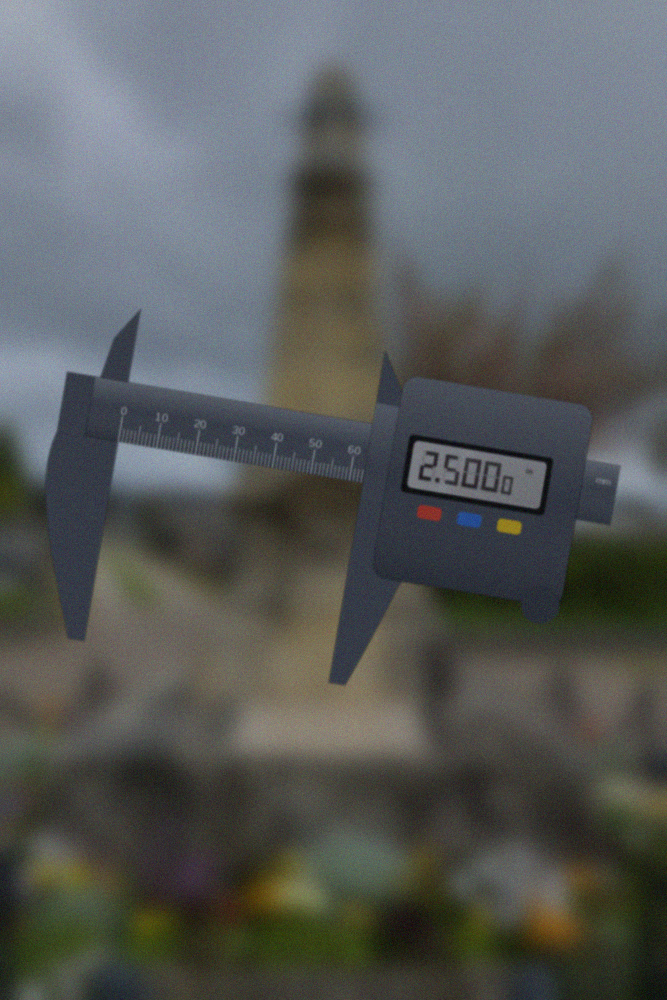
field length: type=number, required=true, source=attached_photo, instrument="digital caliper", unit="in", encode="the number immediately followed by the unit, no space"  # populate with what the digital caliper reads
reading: 2.5000in
